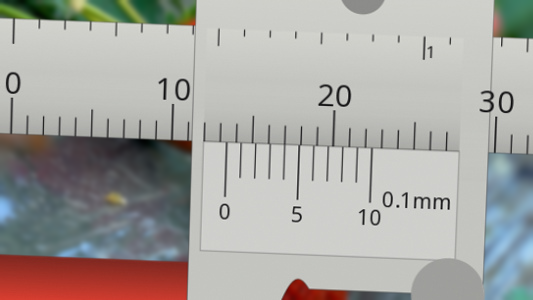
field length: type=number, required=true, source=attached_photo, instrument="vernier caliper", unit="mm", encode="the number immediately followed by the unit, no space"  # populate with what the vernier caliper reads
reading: 13.4mm
